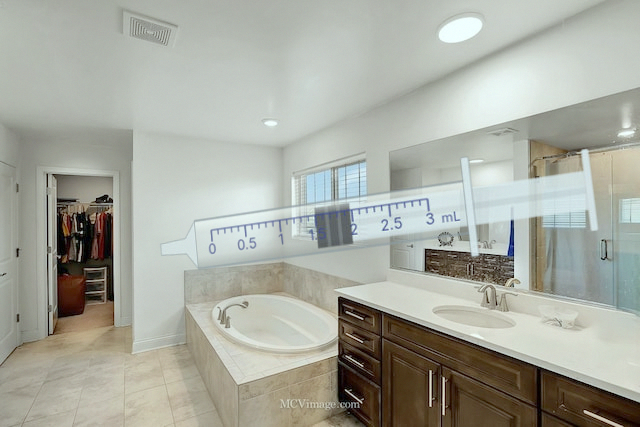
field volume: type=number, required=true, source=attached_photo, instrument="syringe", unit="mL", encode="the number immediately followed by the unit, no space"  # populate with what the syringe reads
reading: 1.5mL
